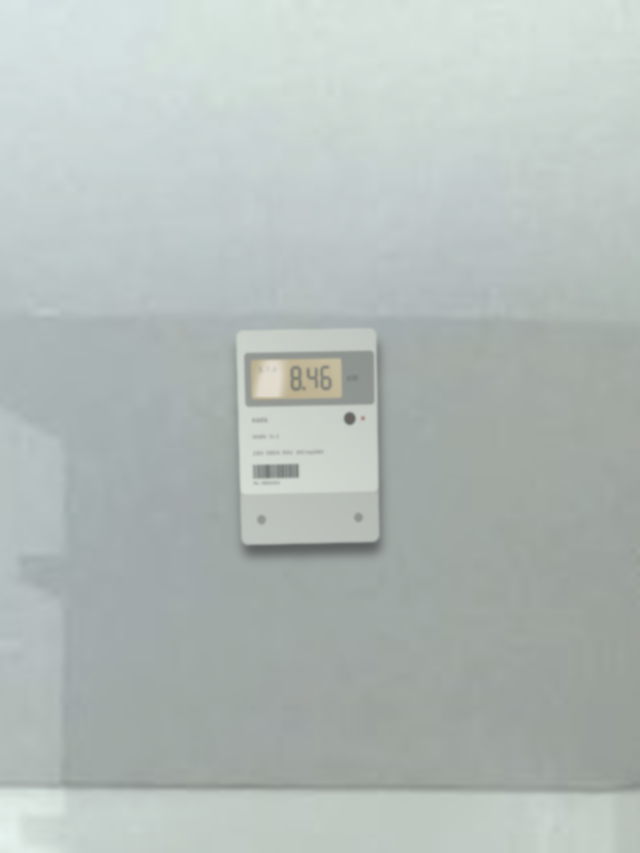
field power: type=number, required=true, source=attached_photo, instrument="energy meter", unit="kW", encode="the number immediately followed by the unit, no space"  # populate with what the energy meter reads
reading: 8.46kW
